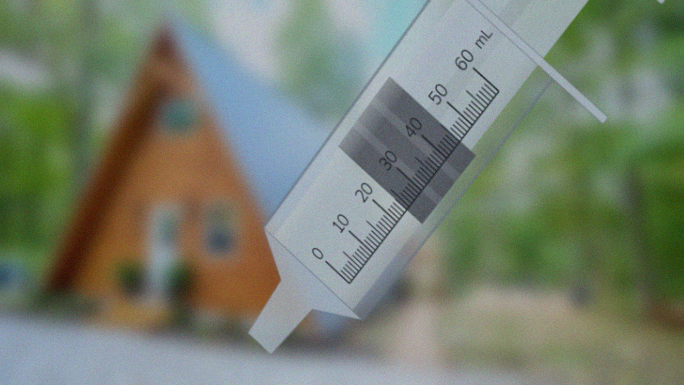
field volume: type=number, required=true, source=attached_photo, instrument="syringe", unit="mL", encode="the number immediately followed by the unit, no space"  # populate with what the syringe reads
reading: 24mL
